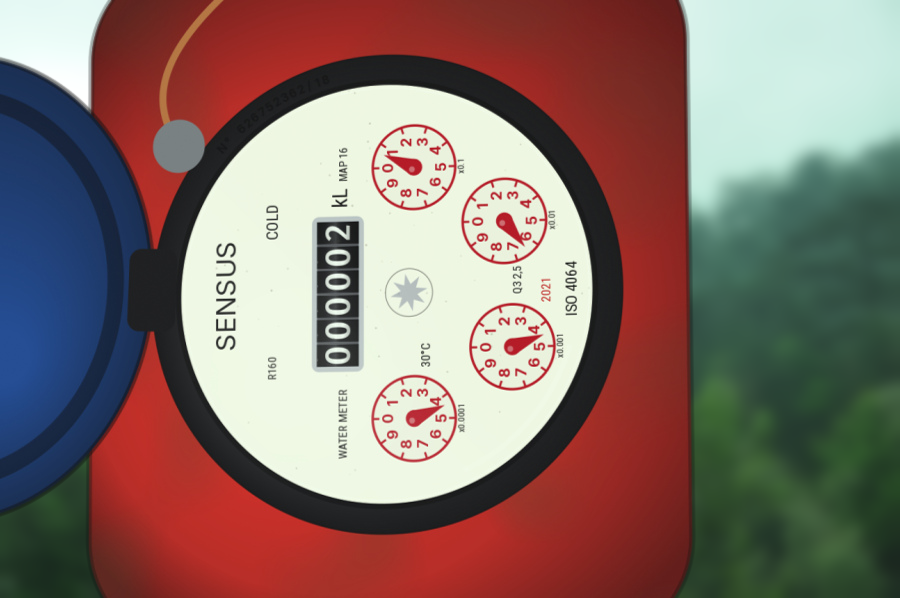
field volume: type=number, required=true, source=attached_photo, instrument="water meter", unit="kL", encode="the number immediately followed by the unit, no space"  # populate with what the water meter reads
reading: 2.0644kL
